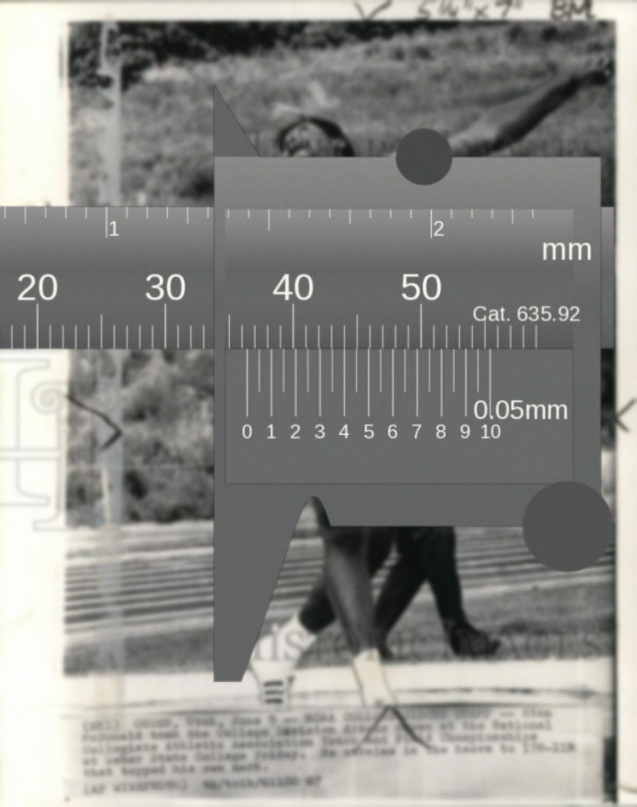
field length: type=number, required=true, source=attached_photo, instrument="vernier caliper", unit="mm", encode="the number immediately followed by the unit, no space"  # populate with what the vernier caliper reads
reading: 36.4mm
